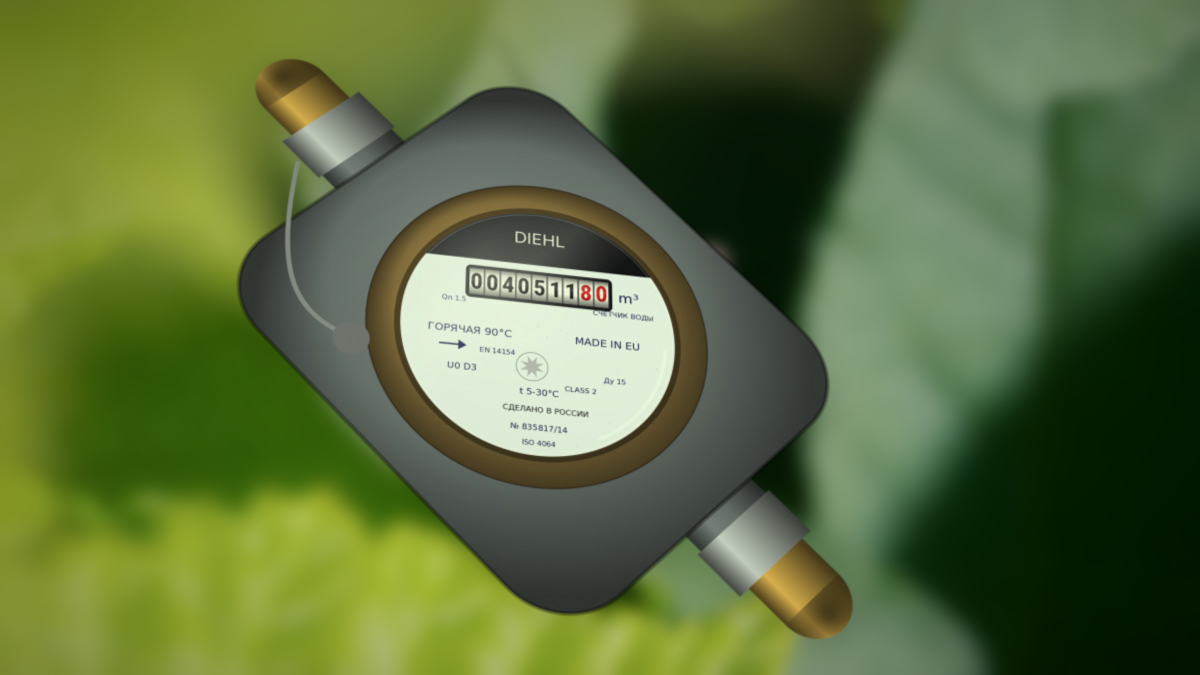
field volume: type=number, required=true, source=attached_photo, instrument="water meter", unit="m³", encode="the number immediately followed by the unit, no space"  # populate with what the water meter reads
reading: 40511.80m³
